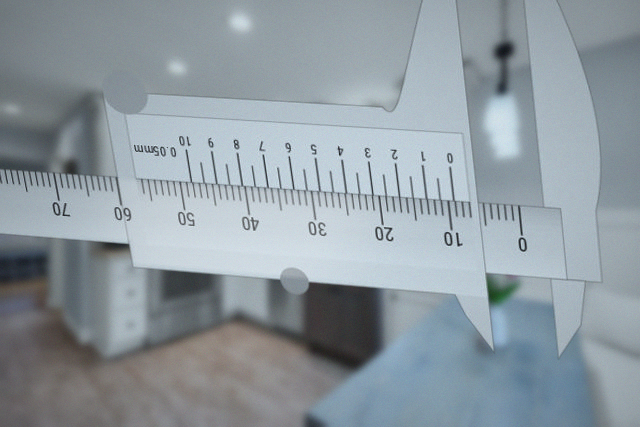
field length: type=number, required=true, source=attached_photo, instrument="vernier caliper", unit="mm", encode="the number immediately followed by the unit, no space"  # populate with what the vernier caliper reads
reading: 9.2mm
